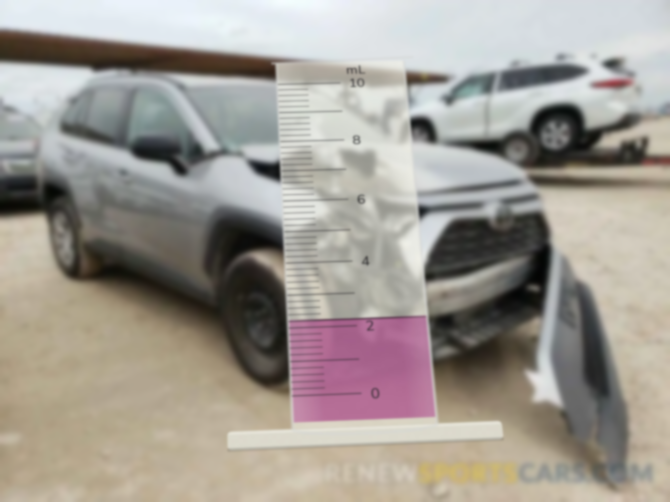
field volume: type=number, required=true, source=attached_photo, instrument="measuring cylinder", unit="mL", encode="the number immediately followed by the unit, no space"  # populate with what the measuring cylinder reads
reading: 2.2mL
